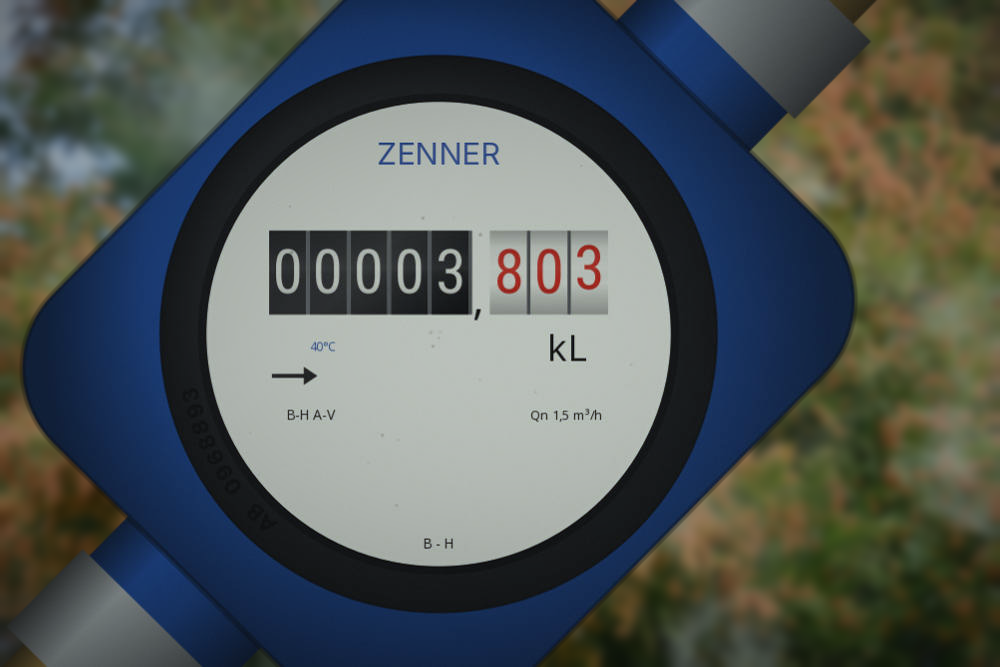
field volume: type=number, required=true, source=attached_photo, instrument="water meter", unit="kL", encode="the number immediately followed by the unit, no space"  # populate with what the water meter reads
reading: 3.803kL
